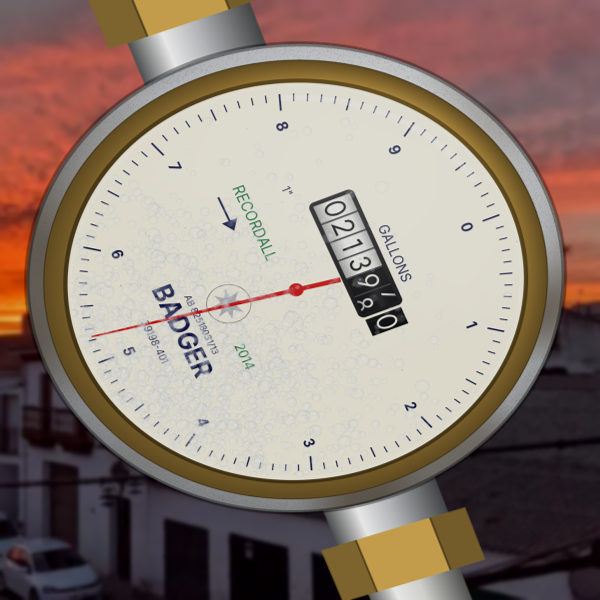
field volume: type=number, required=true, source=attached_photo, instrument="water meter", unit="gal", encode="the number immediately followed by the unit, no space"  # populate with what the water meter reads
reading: 213975.2gal
